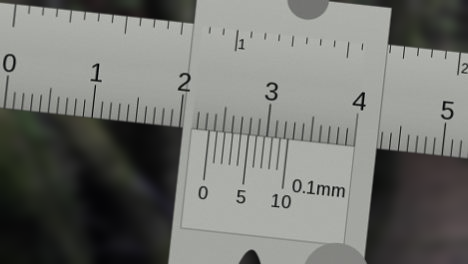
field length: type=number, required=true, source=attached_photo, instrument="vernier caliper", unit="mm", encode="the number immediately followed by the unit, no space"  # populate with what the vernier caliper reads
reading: 23.4mm
